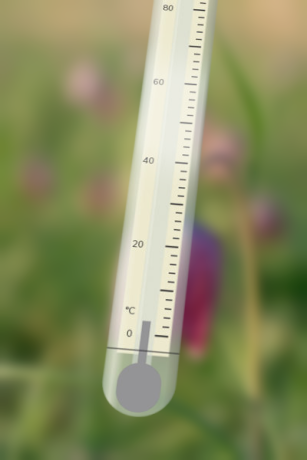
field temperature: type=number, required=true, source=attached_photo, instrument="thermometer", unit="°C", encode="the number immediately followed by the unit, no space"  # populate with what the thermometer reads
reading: 3°C
